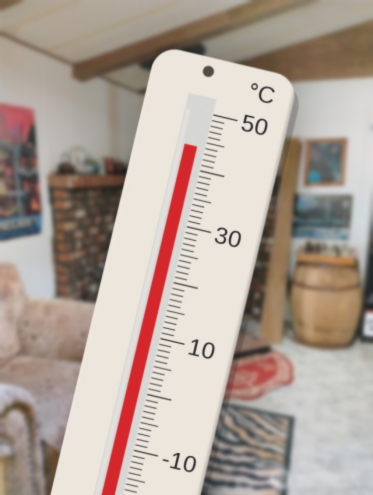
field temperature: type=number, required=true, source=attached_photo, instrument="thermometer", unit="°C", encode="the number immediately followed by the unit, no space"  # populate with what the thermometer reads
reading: 44°C
